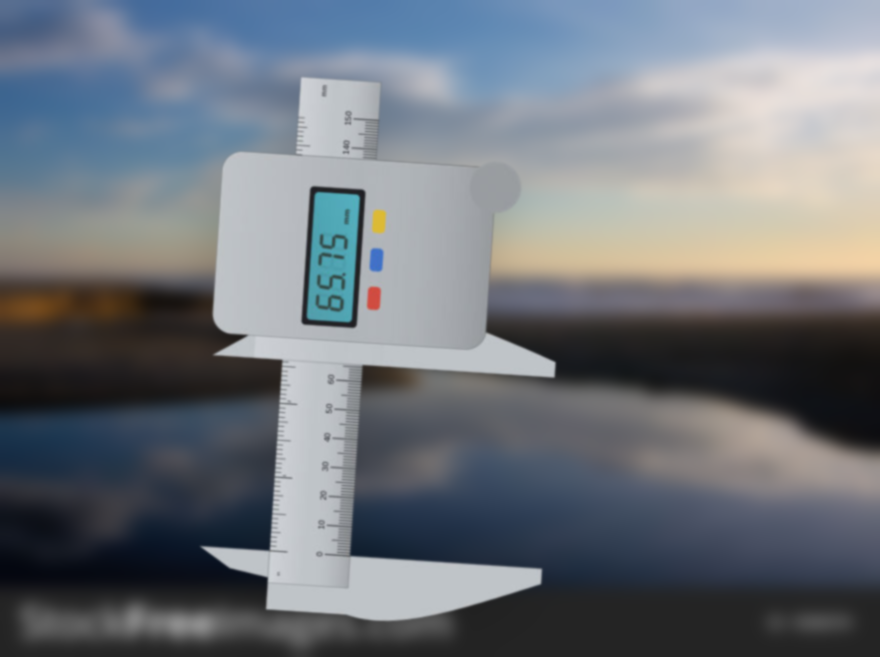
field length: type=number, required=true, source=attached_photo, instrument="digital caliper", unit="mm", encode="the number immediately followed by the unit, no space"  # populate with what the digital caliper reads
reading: 65.75mm
